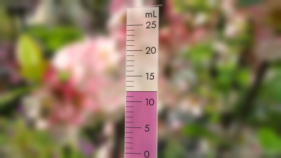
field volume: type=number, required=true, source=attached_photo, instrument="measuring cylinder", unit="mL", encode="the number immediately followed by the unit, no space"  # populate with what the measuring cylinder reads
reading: 12mL
